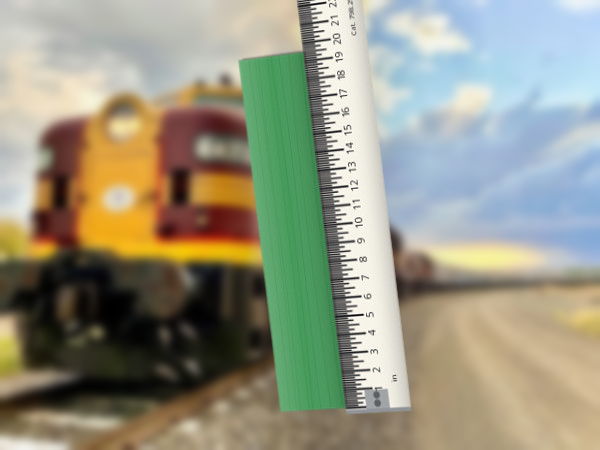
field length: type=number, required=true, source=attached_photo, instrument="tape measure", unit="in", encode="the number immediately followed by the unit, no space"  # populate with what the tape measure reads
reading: 19.5in
